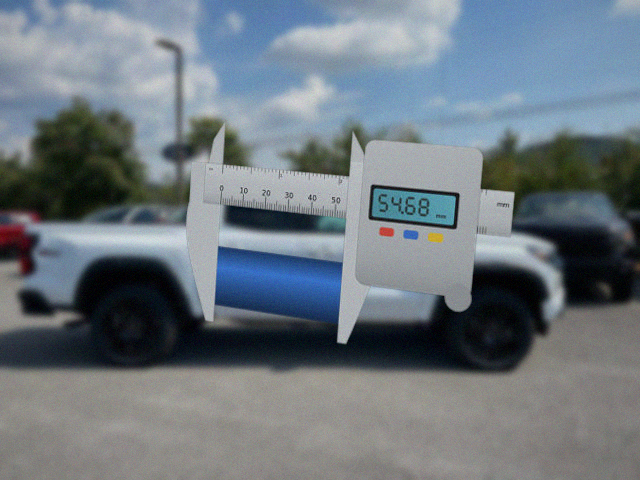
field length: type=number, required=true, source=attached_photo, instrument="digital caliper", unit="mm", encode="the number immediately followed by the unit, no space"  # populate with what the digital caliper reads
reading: 54.68mm
